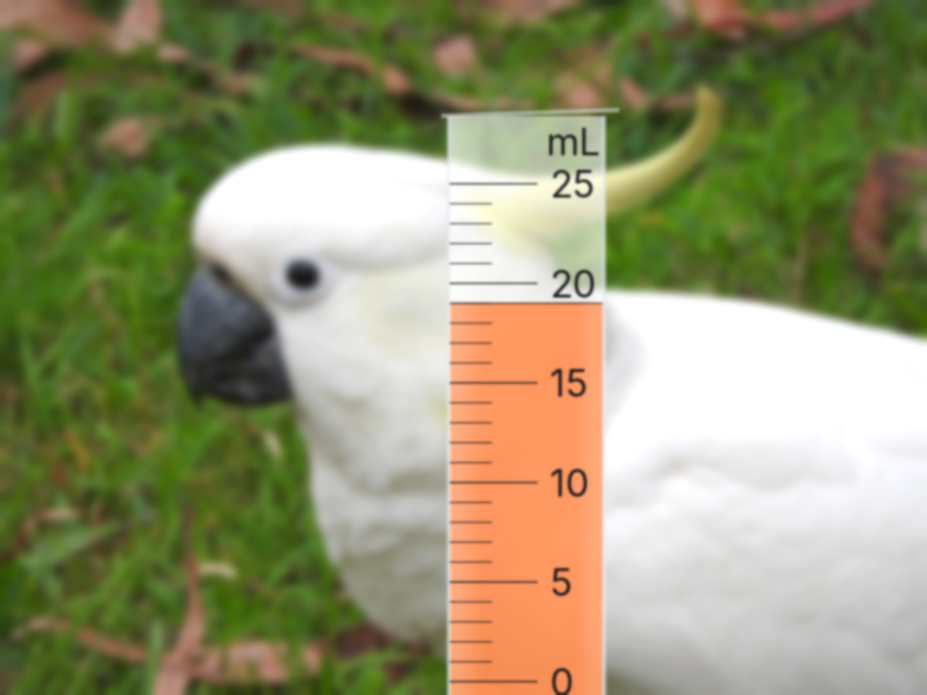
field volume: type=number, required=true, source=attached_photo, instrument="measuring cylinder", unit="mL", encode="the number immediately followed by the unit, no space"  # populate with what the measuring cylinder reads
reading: 19mL
